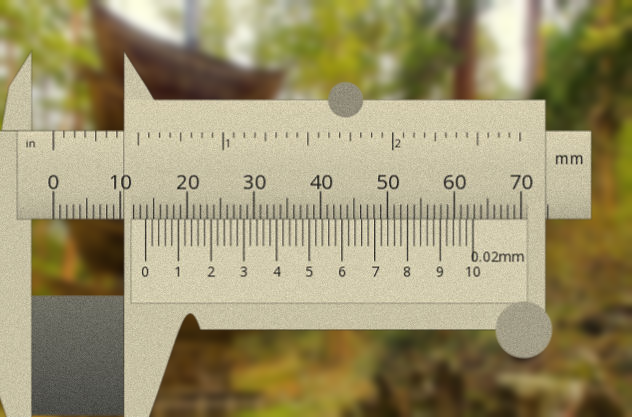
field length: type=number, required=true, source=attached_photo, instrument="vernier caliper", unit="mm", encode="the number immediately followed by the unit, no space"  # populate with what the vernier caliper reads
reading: 13.8mm
